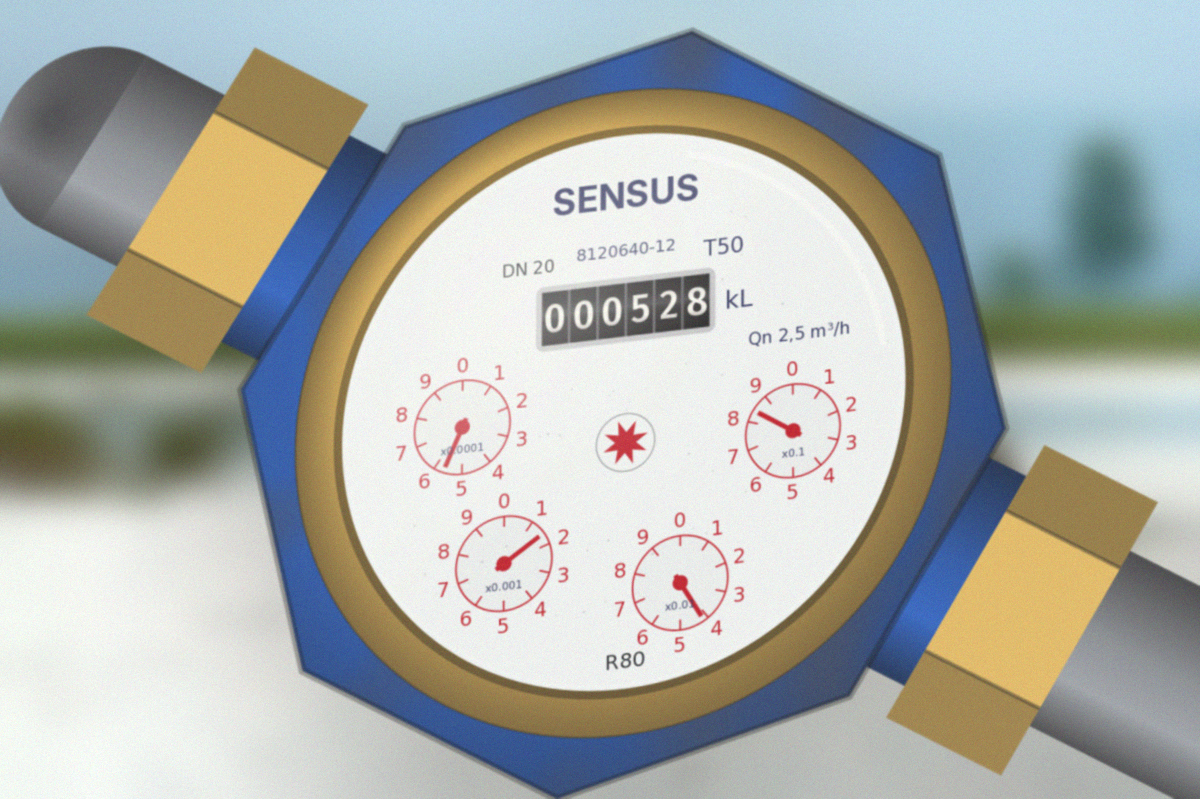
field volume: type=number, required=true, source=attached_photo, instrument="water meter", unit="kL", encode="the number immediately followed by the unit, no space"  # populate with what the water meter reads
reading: 528.8415kL
